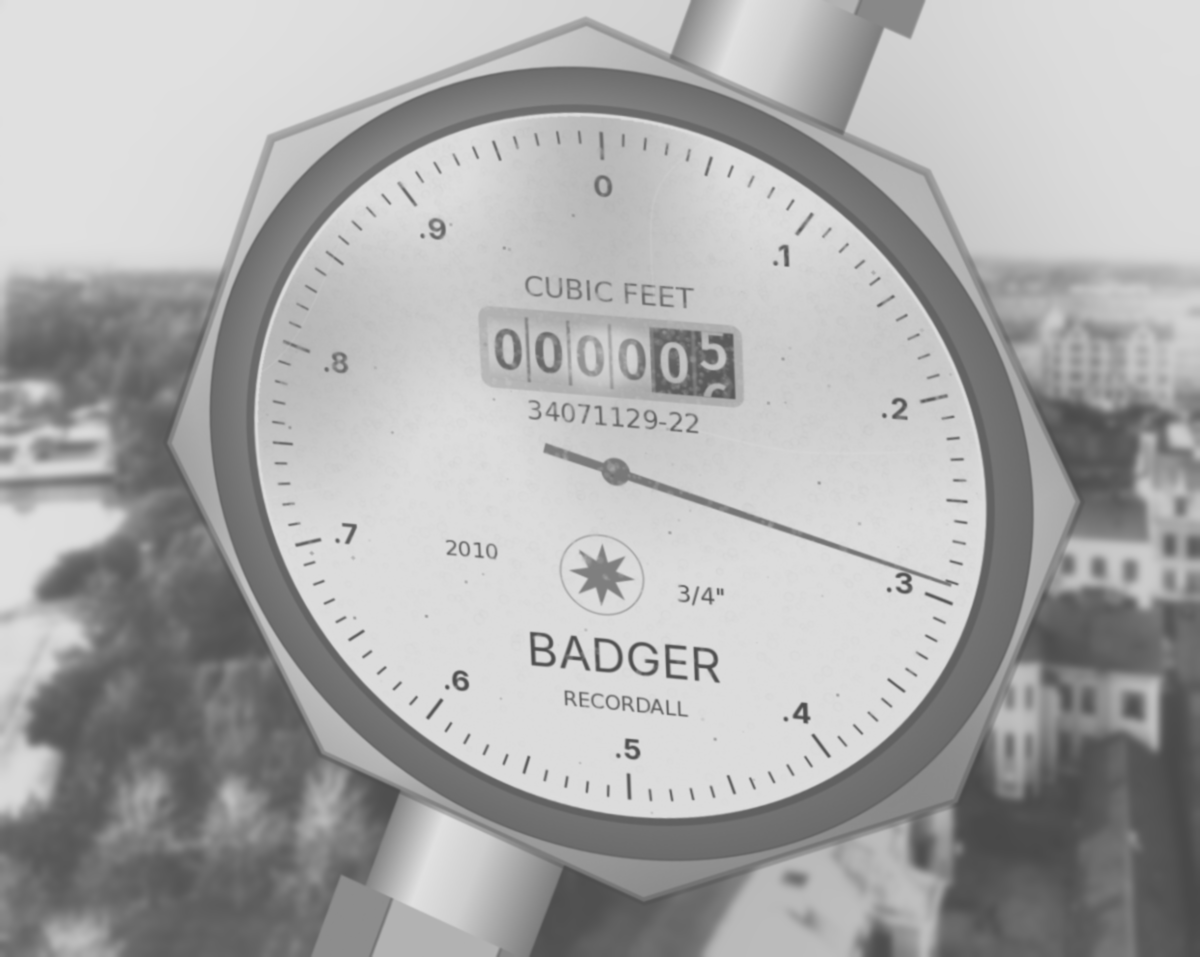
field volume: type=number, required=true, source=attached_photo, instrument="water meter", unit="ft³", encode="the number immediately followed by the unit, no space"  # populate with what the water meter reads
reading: 5.29ft³
